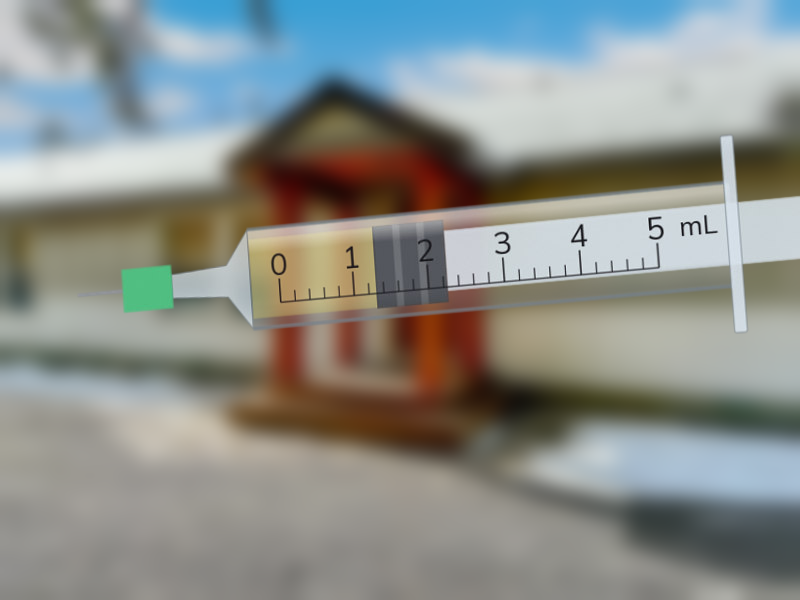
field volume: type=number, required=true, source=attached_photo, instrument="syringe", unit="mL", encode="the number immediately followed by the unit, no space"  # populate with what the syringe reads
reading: 1.3mL
